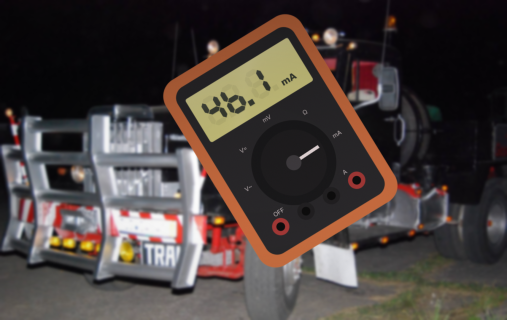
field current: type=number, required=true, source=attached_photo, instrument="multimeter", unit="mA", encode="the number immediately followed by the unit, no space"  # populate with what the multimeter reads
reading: 46.1mA
